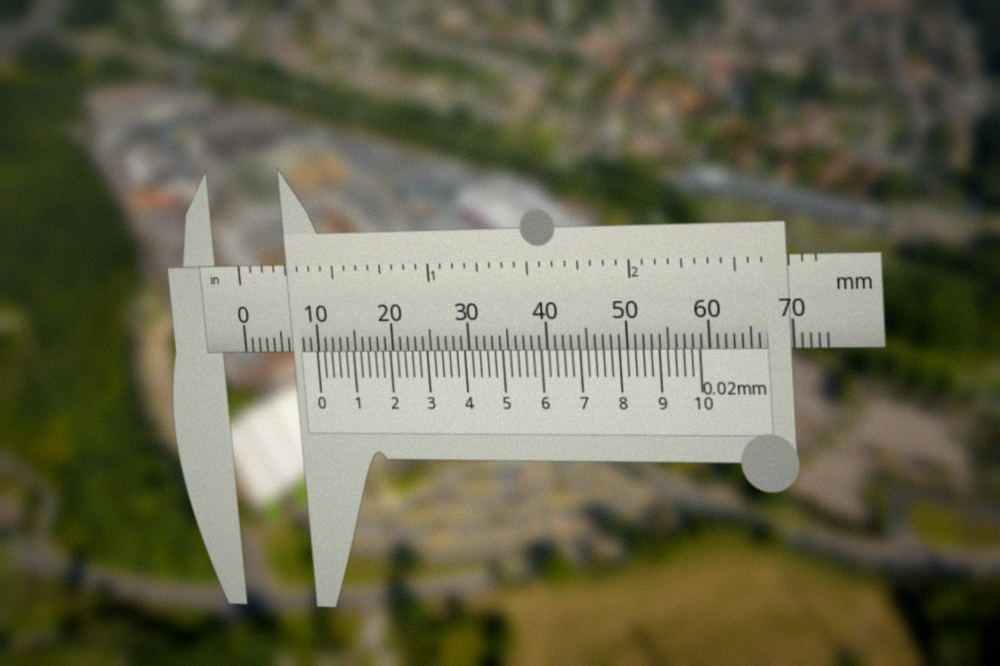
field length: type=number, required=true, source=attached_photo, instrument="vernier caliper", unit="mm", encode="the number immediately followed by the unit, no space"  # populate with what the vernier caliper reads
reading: 9.8mm
